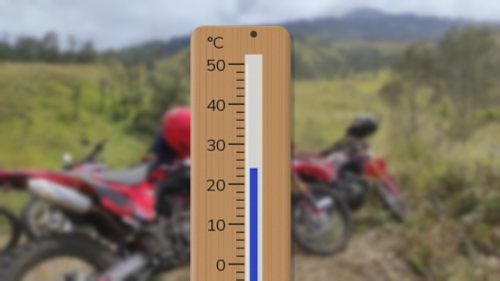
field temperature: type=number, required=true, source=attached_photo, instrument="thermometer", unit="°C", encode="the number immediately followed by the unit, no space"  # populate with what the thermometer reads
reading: 24°C
